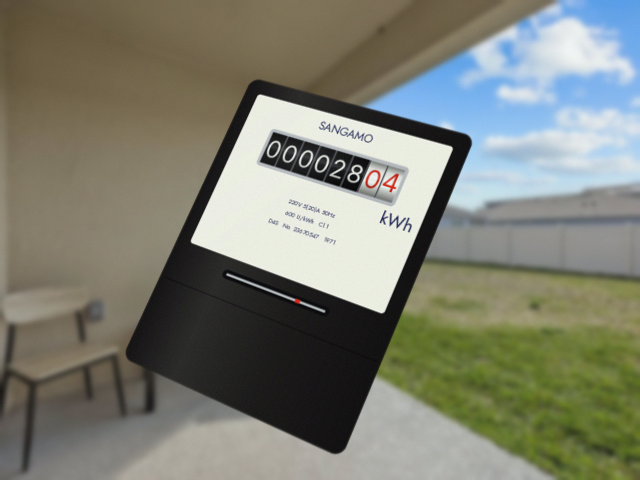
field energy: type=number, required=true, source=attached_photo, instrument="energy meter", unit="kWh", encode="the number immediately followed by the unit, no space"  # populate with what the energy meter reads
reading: 28.04kWh
